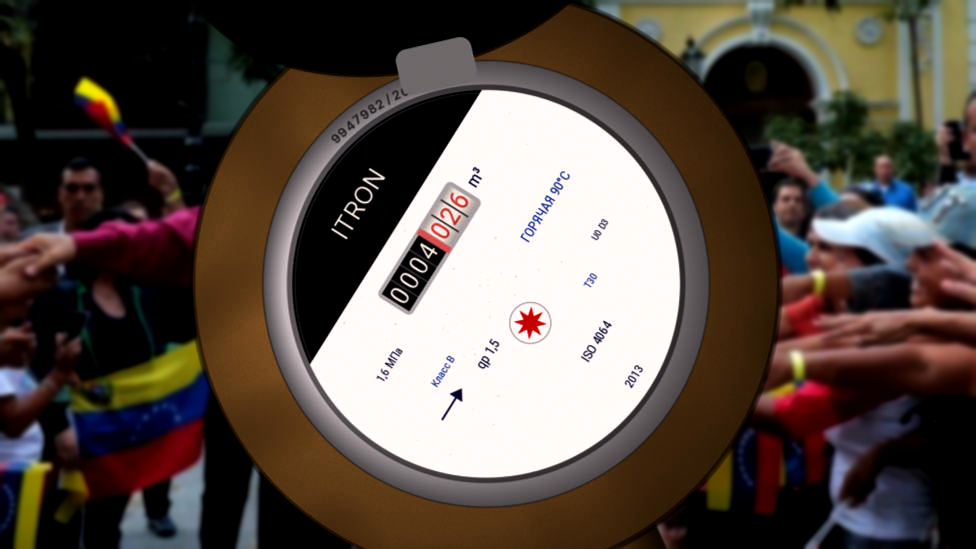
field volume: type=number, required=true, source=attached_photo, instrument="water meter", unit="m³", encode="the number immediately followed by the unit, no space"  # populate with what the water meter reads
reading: 4.026m³
